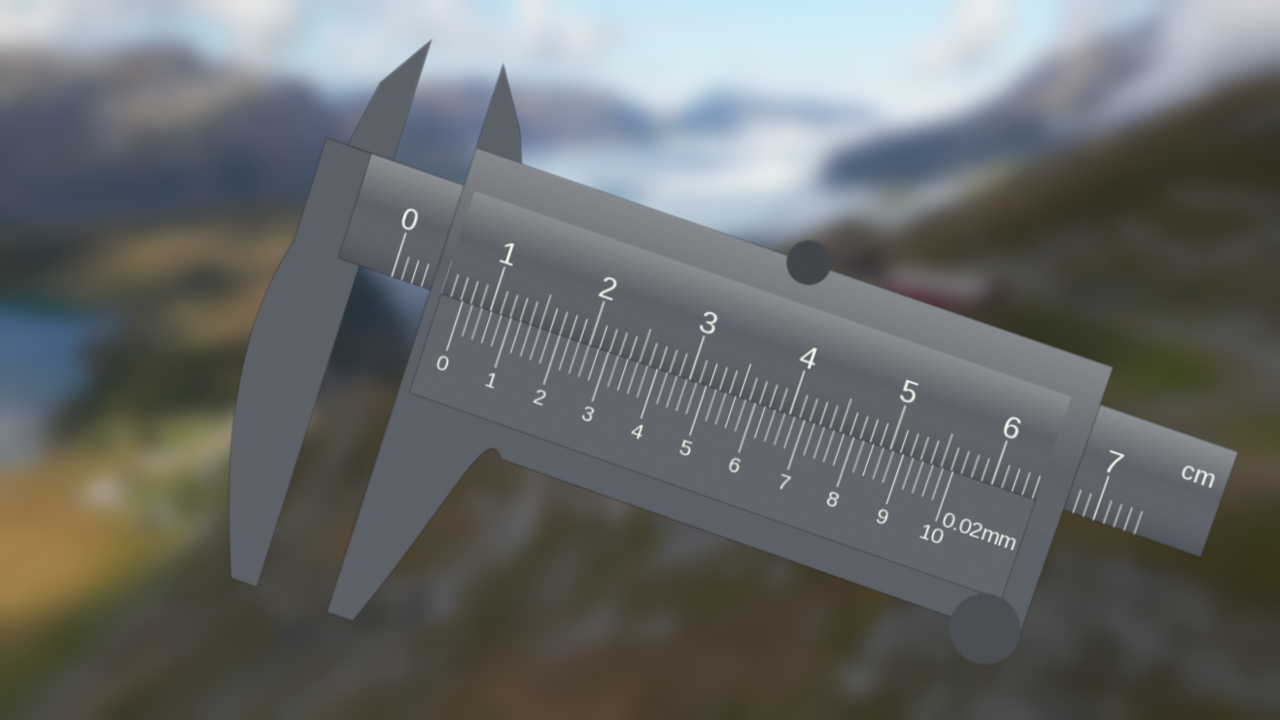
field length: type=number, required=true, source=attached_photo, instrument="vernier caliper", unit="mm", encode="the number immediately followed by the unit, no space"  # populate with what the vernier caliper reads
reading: 7.2mm
